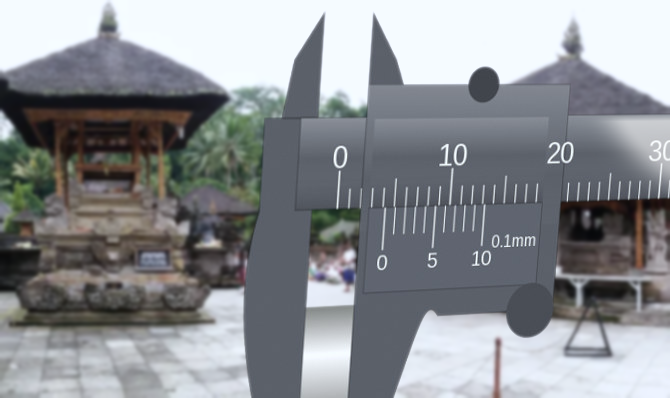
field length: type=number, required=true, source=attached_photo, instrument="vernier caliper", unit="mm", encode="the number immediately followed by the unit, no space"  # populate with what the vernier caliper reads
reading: 4.2mm
